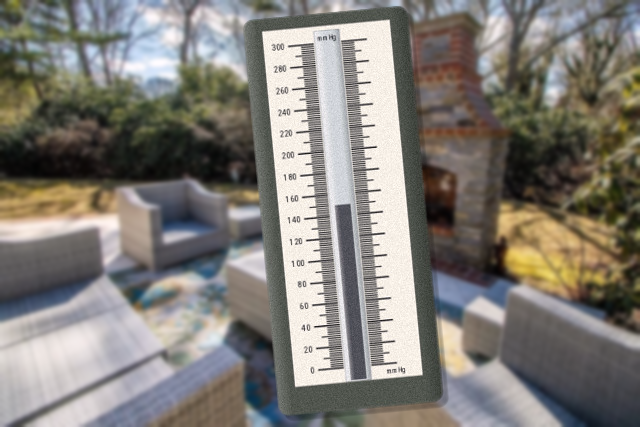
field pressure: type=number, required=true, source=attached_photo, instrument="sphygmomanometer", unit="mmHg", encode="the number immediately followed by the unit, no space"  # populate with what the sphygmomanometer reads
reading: 150mmHg
